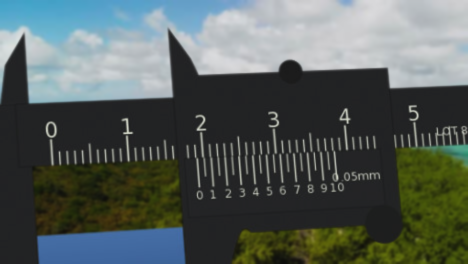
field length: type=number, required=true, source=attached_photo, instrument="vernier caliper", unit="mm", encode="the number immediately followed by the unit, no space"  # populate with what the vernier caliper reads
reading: 19.2mm
